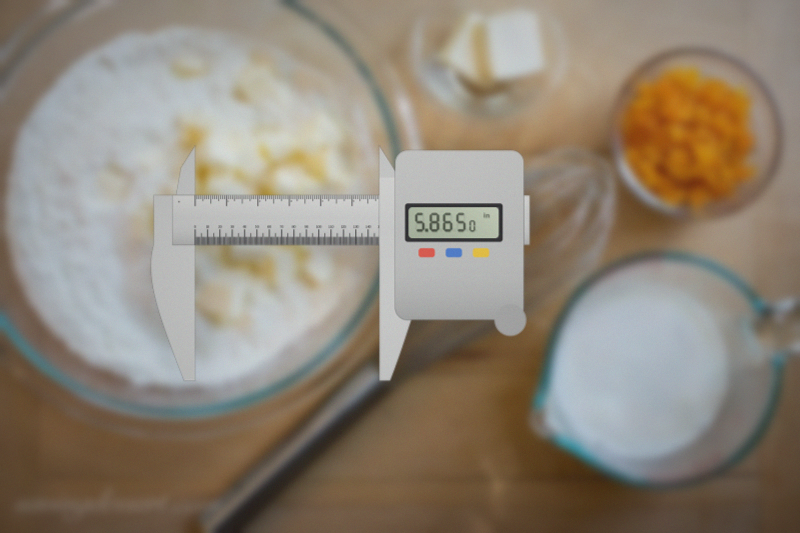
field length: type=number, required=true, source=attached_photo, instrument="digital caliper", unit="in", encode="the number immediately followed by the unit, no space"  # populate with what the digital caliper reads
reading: 5.8650in
